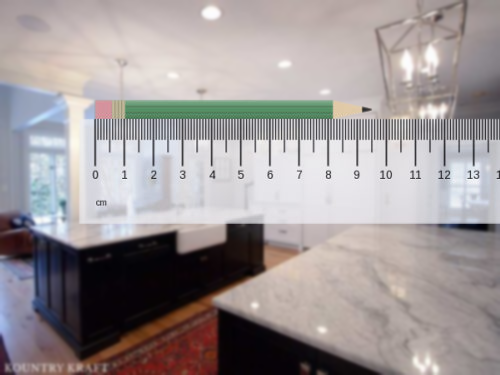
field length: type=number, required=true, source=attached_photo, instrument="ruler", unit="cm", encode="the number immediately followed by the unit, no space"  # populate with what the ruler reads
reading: 9.5cm
